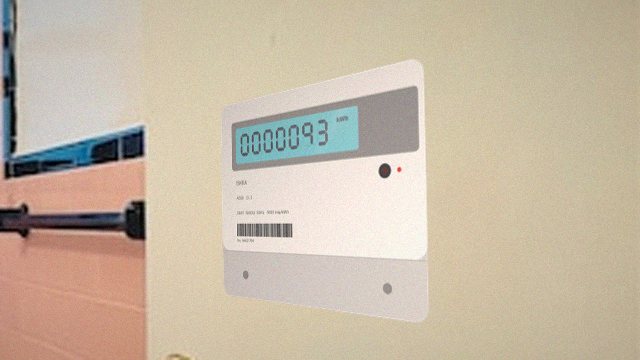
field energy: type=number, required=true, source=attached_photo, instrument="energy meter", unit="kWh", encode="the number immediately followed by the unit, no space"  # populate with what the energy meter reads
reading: 93kWh
